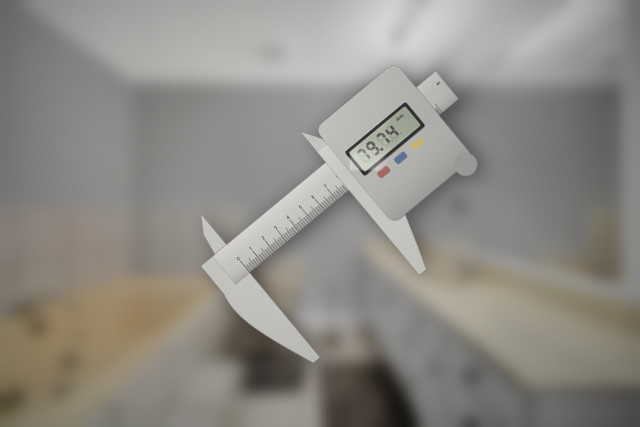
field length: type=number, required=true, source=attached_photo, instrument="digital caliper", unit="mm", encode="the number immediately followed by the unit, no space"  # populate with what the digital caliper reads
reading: 79.74mm
